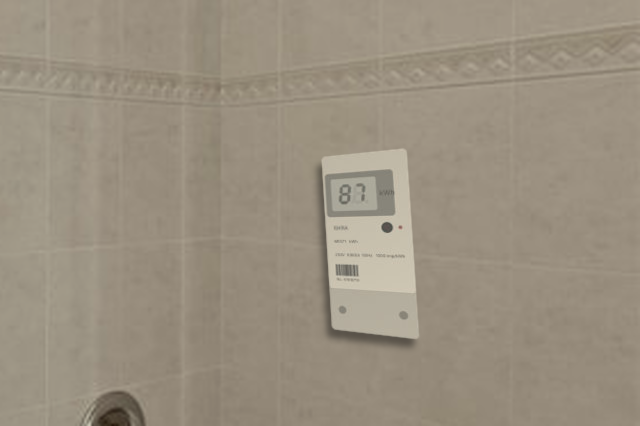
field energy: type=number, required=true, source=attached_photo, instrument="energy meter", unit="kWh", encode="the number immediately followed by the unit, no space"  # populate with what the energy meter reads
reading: 87kWh
